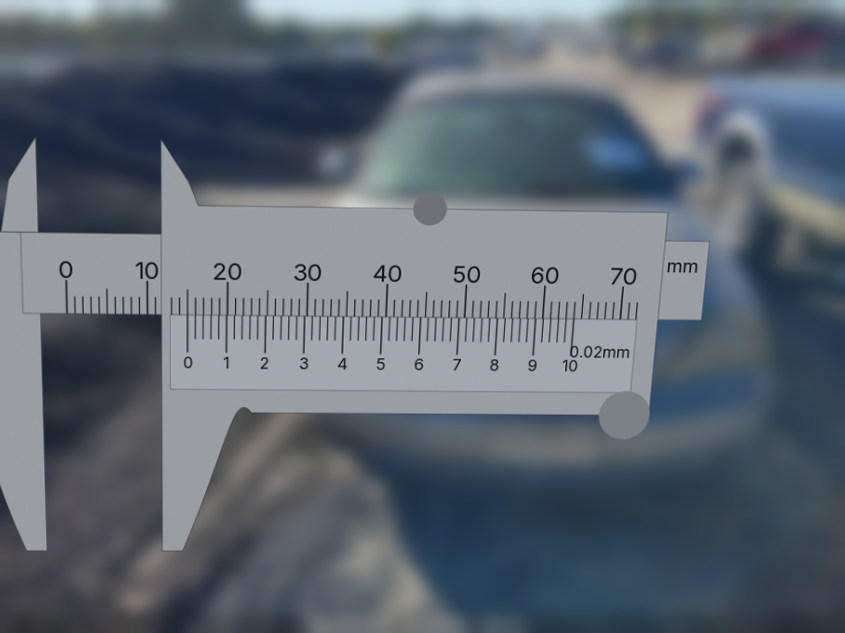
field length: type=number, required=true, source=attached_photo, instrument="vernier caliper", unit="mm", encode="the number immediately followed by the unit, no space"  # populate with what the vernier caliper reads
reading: 15.0mm
